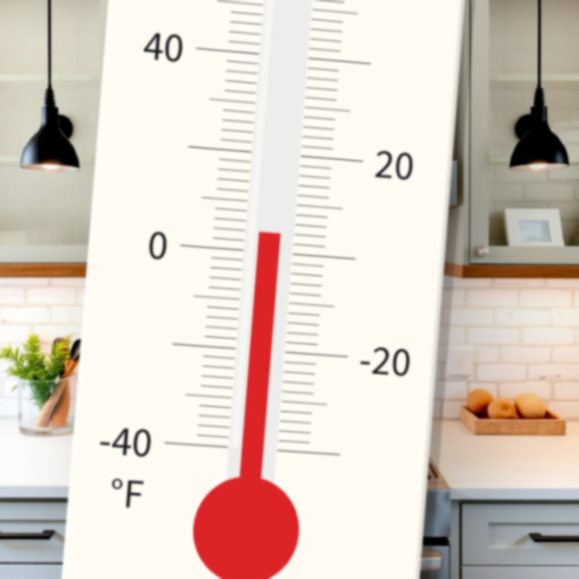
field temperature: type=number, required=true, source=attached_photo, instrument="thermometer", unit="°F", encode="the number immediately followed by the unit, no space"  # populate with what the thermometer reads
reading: 4°F
